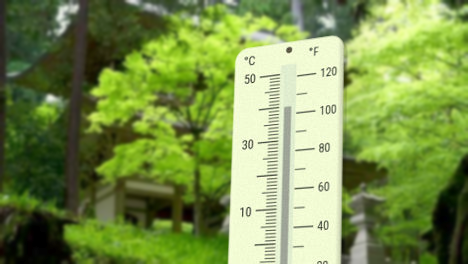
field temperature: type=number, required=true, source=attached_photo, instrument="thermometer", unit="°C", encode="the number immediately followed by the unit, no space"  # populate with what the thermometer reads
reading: 40°C
